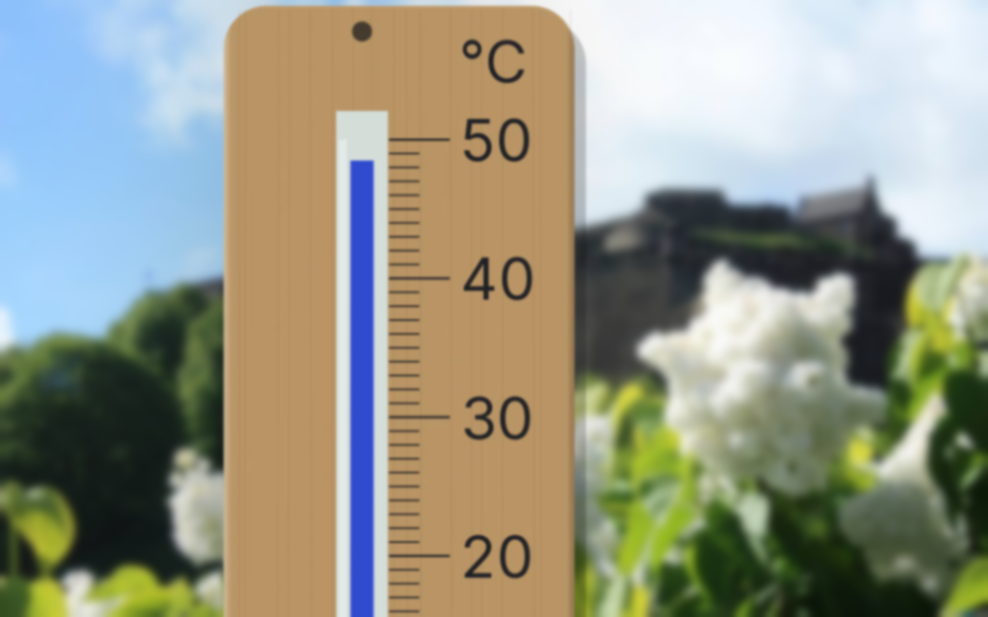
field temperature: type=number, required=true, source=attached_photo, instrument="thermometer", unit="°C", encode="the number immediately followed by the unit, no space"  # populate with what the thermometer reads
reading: 48.5°C
